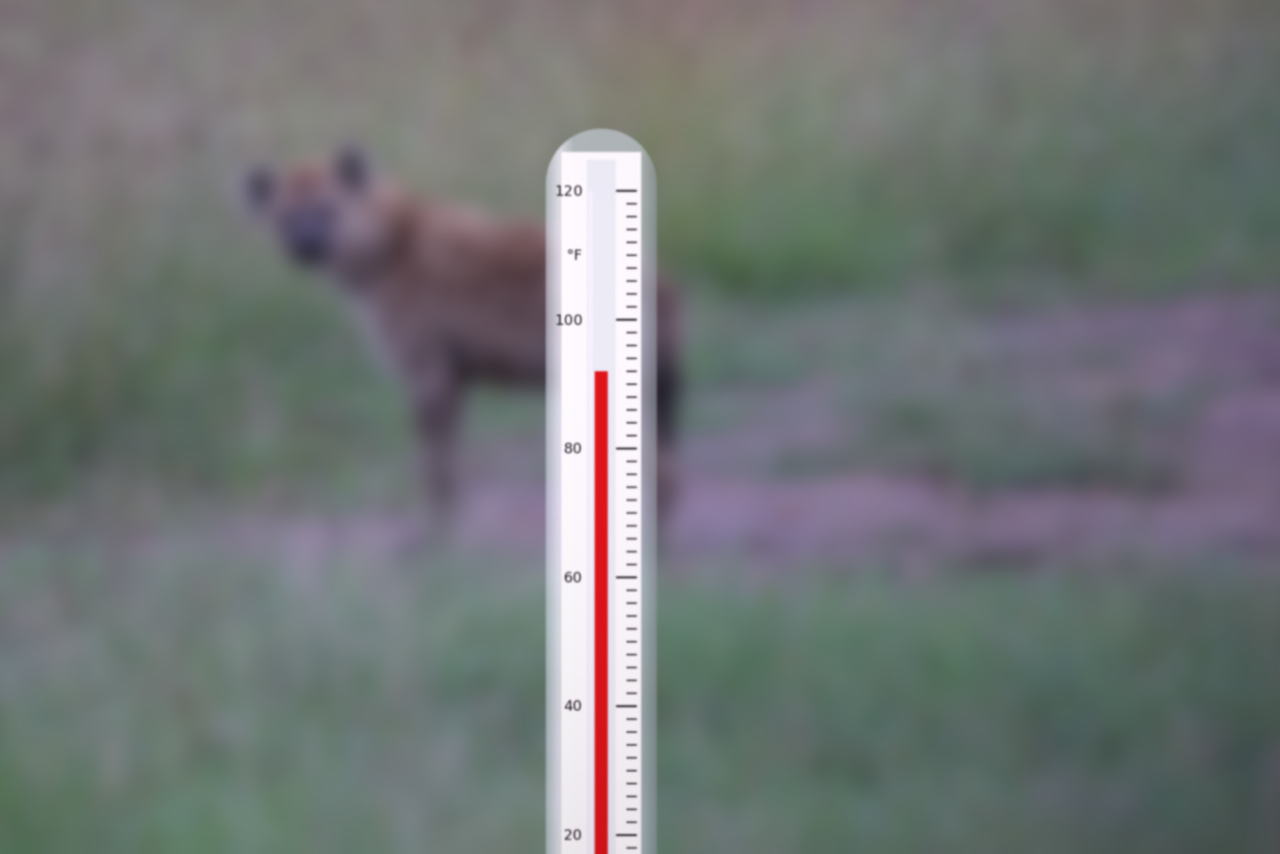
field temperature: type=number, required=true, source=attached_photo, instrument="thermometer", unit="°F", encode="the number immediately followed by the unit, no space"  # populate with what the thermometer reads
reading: 92°F
